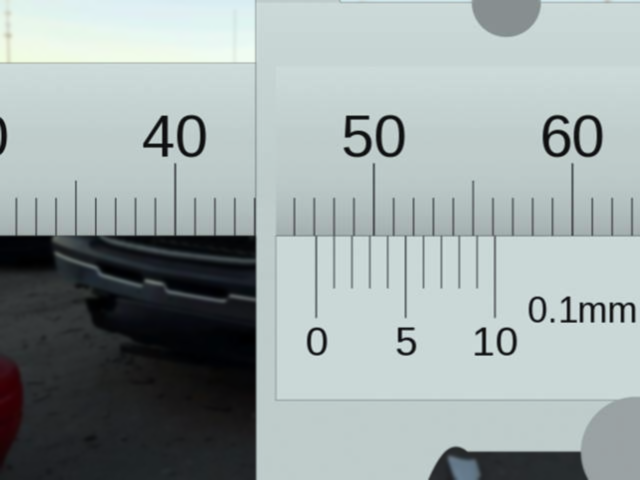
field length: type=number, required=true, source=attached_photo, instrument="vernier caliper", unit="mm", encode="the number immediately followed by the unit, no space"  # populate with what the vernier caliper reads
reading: 47.1mm
